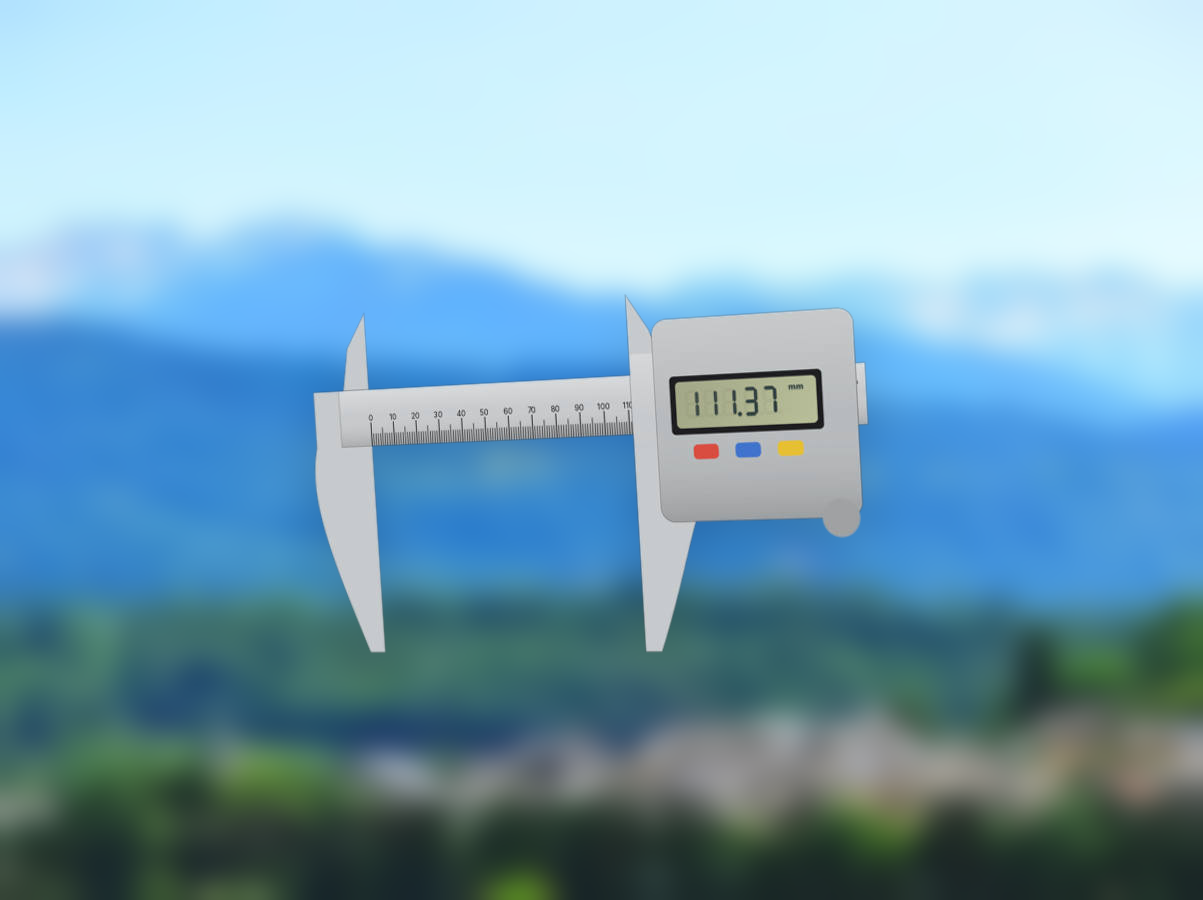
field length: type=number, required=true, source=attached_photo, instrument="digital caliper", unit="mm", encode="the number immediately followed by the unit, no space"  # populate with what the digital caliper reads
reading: 111.37mm
